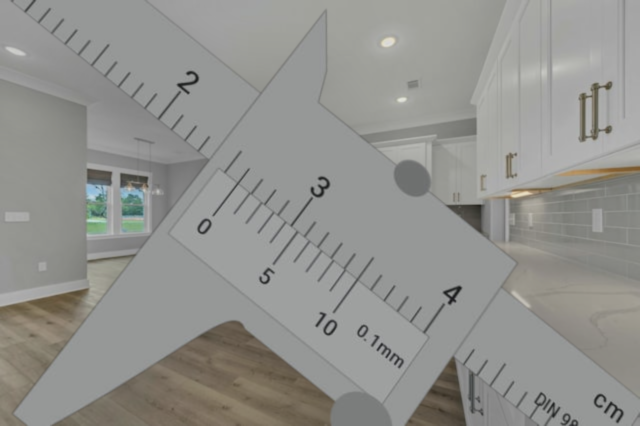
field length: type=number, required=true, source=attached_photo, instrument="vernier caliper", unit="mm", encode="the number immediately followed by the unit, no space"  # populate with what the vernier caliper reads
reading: 26.0mm
